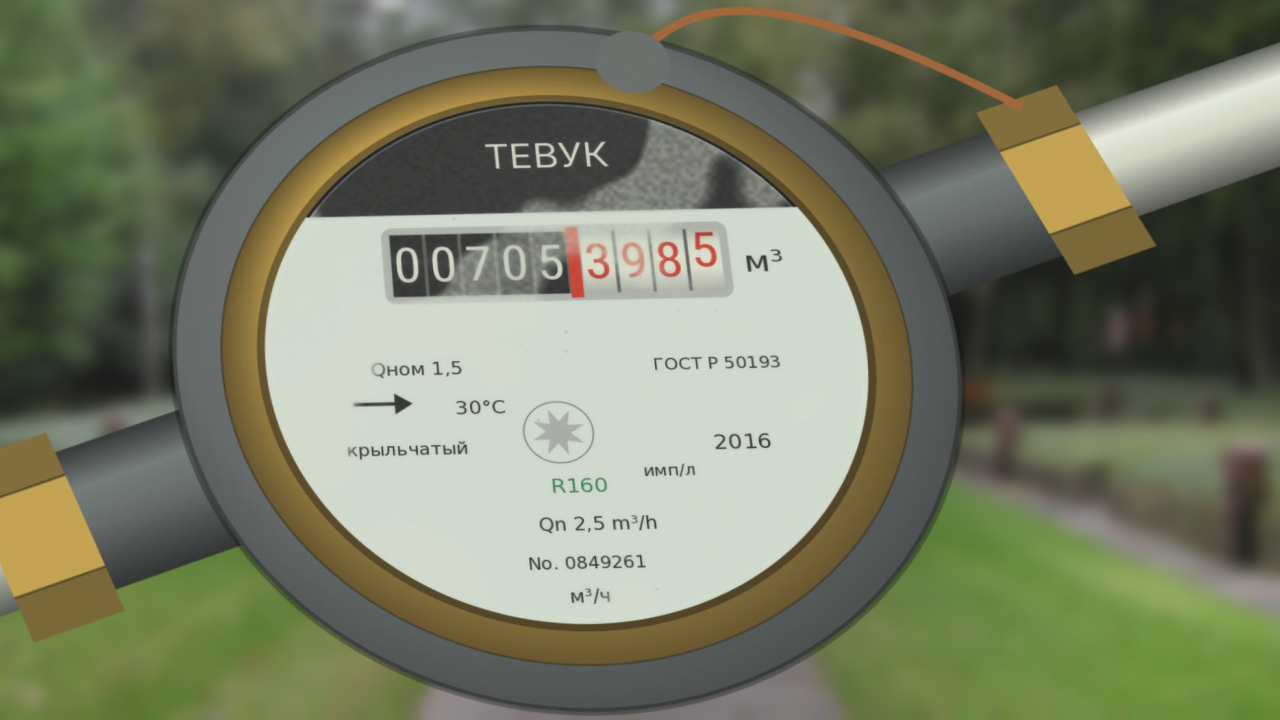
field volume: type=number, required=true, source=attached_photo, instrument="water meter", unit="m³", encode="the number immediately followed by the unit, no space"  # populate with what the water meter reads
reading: 705.3985m³
